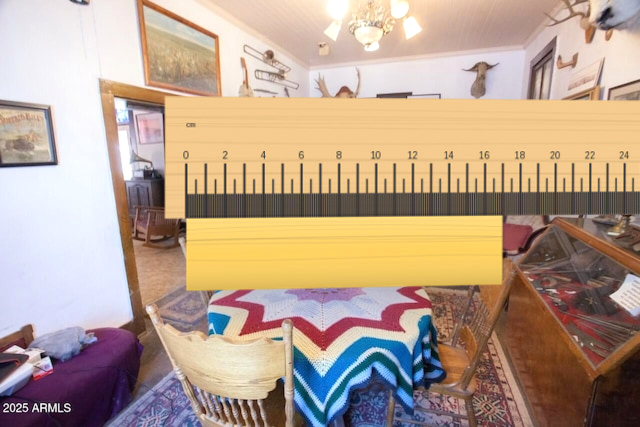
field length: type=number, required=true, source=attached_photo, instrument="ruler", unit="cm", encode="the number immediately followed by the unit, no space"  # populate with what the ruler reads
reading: 17cm
